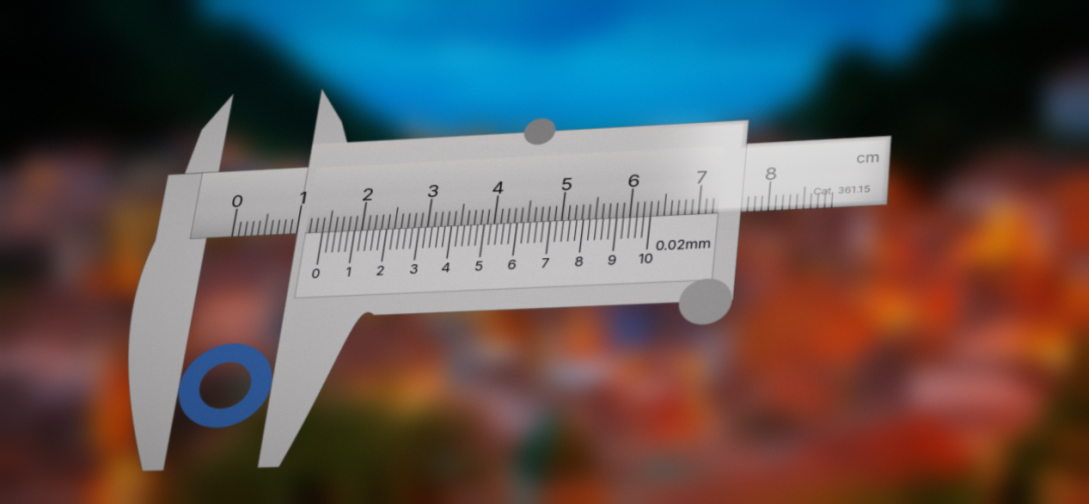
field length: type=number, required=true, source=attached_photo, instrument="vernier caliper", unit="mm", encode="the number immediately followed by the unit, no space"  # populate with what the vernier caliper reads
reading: 14.0mm
